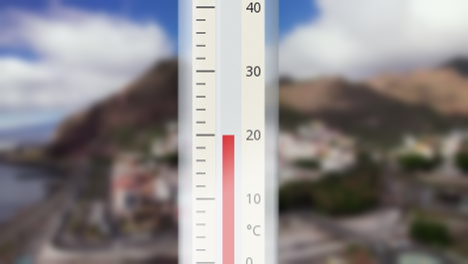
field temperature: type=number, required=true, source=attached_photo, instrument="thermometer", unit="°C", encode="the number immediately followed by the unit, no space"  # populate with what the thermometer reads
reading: 20°C
